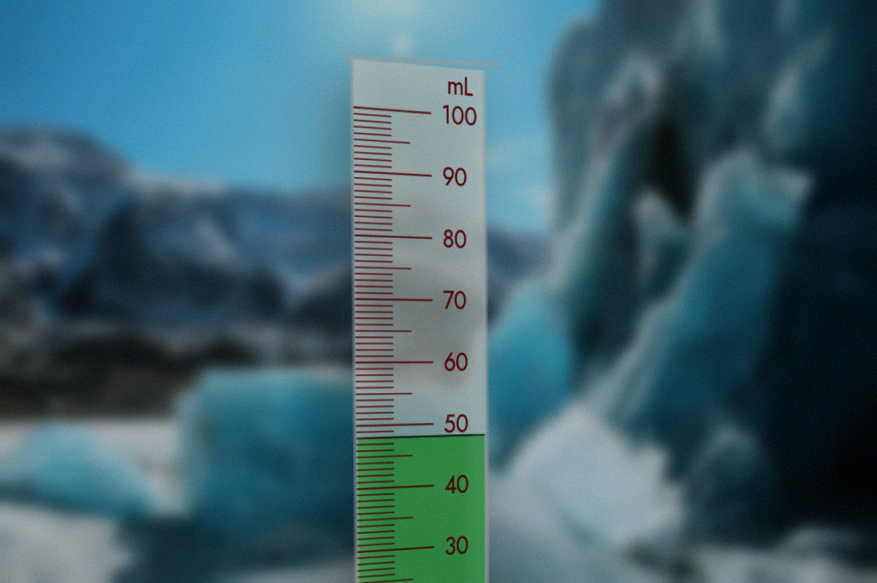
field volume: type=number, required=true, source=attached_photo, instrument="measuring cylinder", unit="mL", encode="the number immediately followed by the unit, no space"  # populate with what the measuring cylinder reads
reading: 48mL
